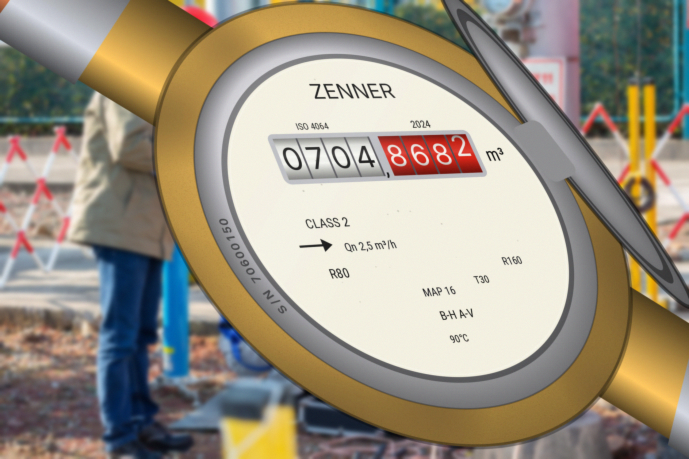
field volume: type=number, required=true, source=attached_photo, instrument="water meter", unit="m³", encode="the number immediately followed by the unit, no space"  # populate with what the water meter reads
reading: 704.8682m³
